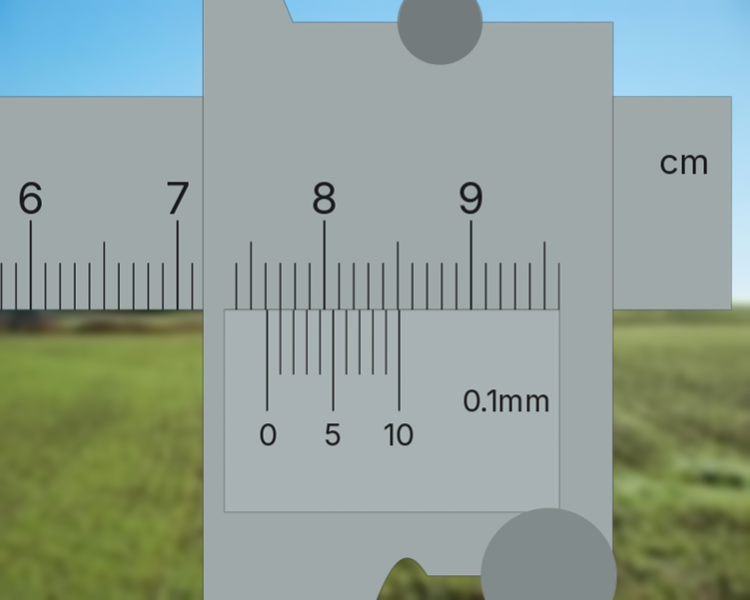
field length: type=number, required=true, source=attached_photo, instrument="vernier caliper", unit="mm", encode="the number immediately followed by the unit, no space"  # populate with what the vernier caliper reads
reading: 76.1mm
